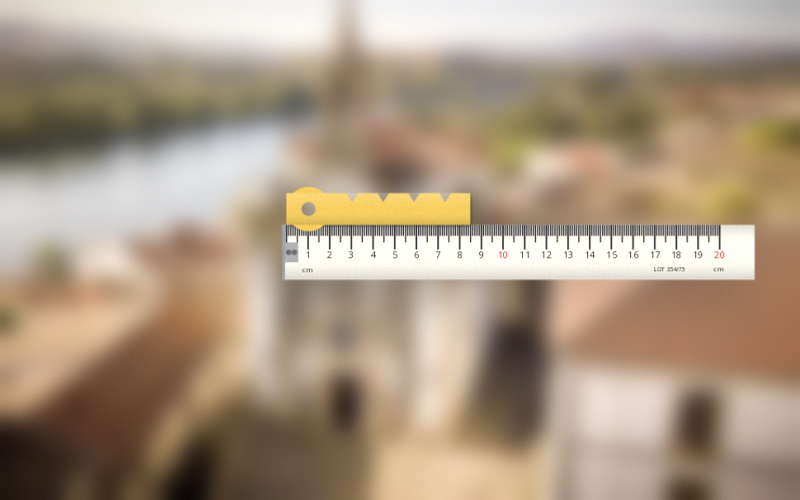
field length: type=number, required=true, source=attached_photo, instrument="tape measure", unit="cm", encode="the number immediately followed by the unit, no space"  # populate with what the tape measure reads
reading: 8.5cm
